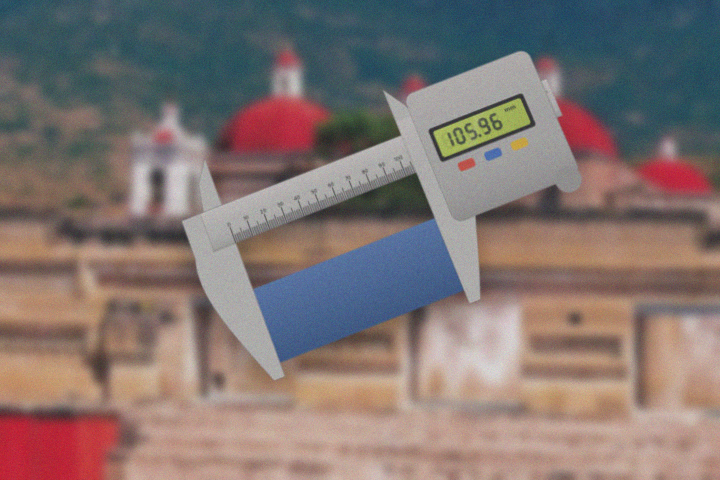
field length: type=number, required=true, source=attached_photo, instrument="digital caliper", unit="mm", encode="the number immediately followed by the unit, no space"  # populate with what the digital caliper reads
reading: 105.96mm
